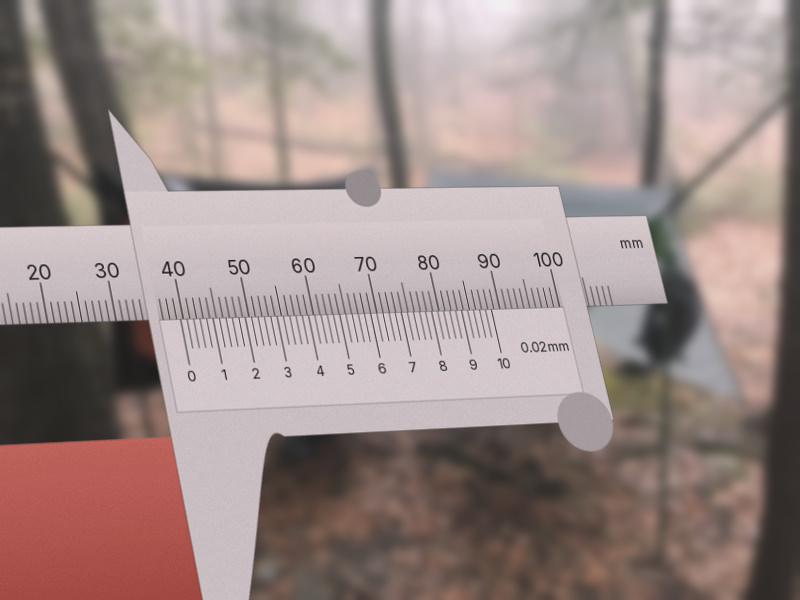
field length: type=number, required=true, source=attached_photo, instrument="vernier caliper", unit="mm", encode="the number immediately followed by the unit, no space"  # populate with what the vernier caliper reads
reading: 39.6mm
